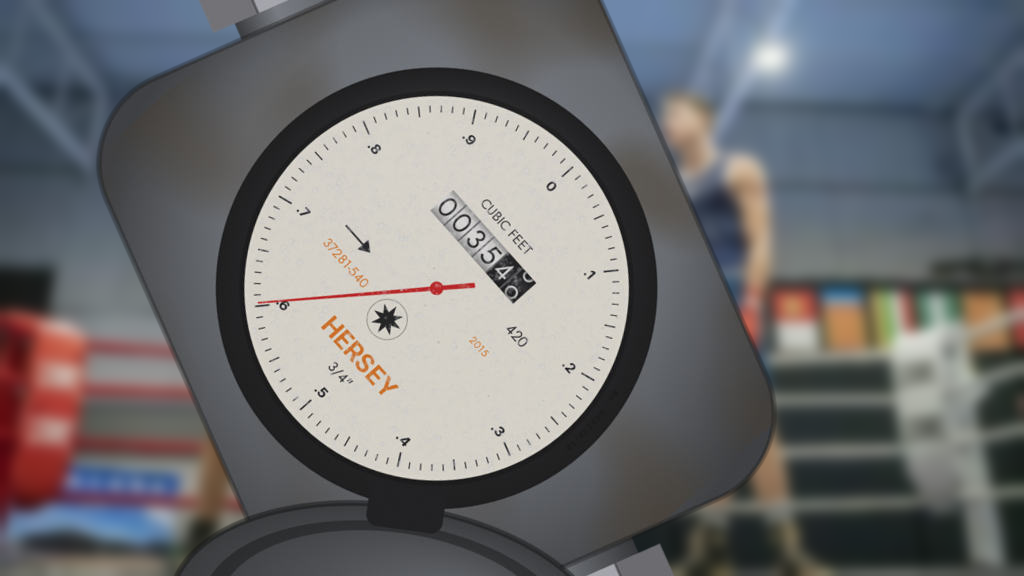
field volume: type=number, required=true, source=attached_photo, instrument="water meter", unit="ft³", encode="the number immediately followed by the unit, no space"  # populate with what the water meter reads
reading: 3548.60ft³
